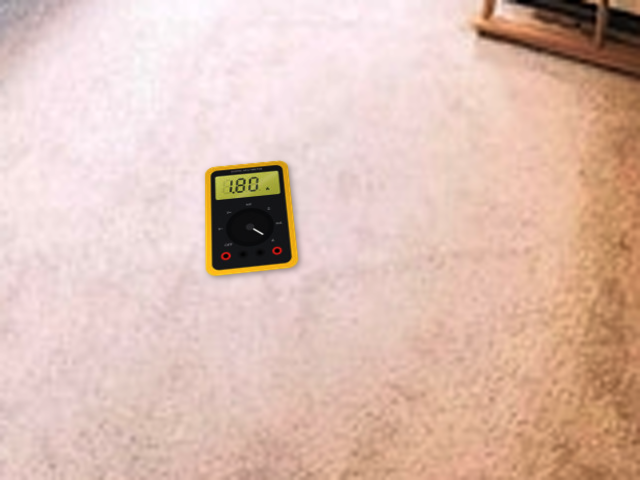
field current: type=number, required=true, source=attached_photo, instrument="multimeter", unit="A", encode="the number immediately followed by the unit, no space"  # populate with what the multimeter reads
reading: 1.80A
